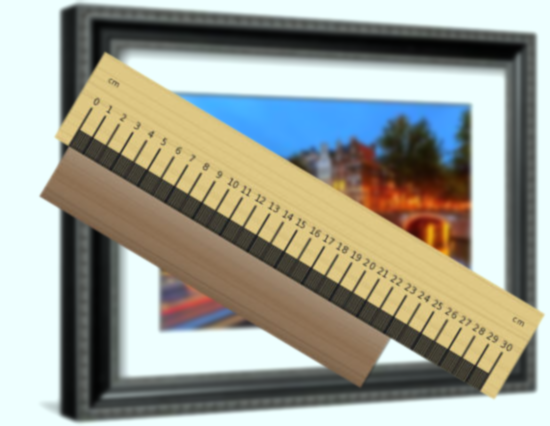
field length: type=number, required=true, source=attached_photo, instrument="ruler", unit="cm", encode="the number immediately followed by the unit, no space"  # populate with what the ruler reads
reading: 23.5cm
